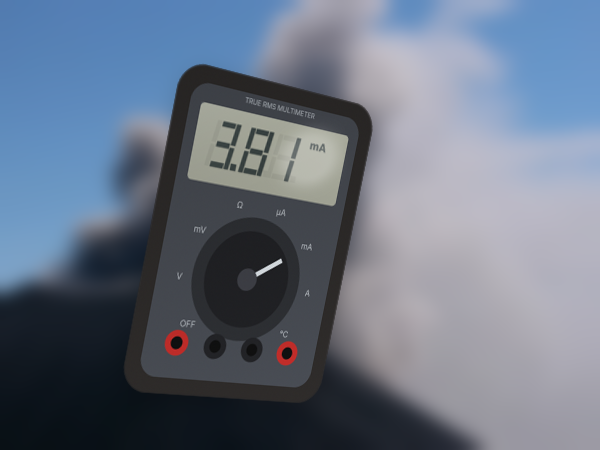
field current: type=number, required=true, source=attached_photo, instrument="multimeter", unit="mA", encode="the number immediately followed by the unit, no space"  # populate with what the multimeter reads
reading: 3.81mA
